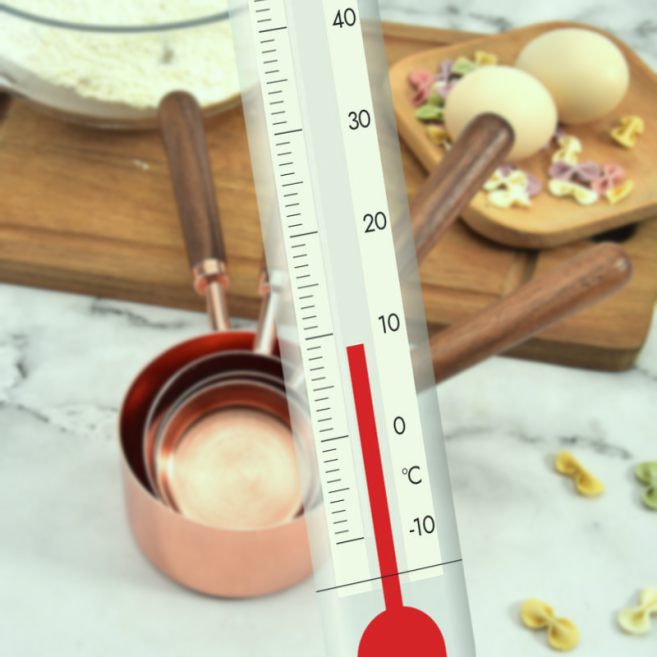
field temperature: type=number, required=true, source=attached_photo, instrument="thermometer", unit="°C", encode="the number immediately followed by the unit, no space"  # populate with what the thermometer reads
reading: 8.5°C
